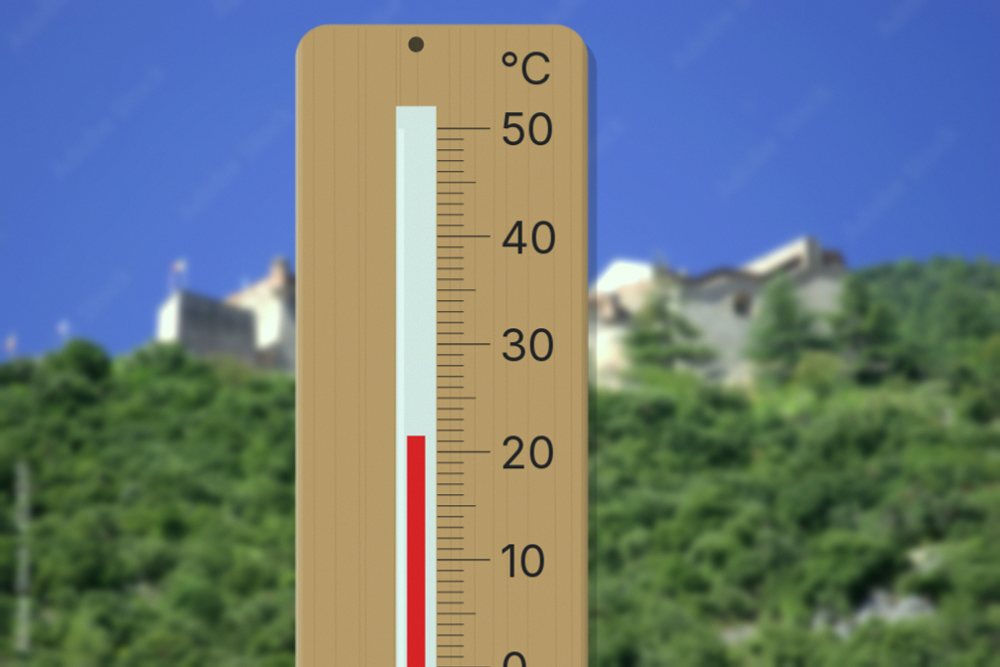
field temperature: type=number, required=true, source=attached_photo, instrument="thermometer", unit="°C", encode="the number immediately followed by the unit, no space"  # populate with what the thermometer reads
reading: 21.5°C
